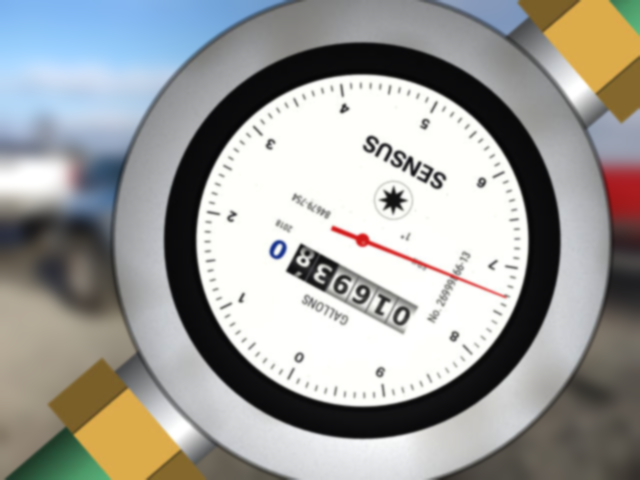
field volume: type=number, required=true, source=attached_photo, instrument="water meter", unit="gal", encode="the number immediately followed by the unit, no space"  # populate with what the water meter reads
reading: 169377.3gal
